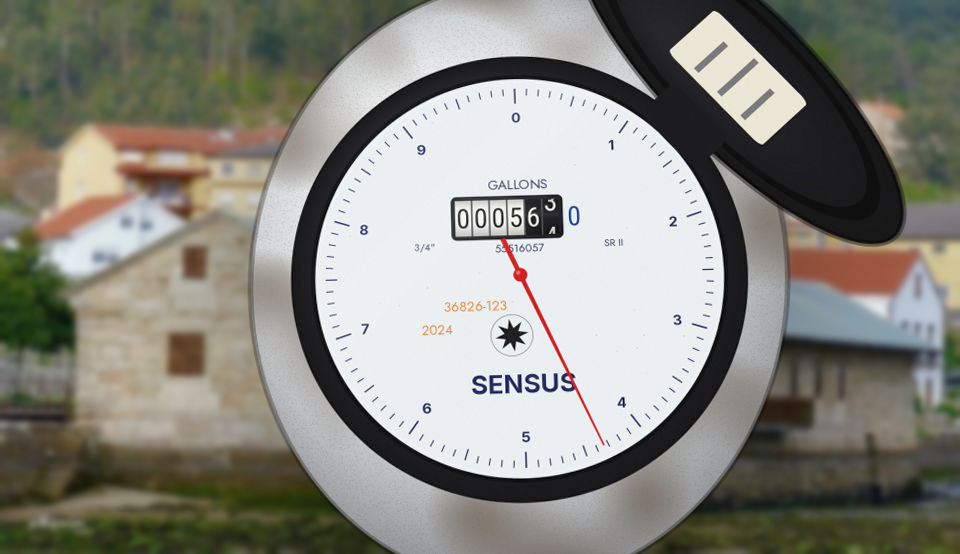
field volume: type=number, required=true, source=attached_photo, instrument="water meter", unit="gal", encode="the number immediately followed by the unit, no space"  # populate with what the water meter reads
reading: 5634.3gal
